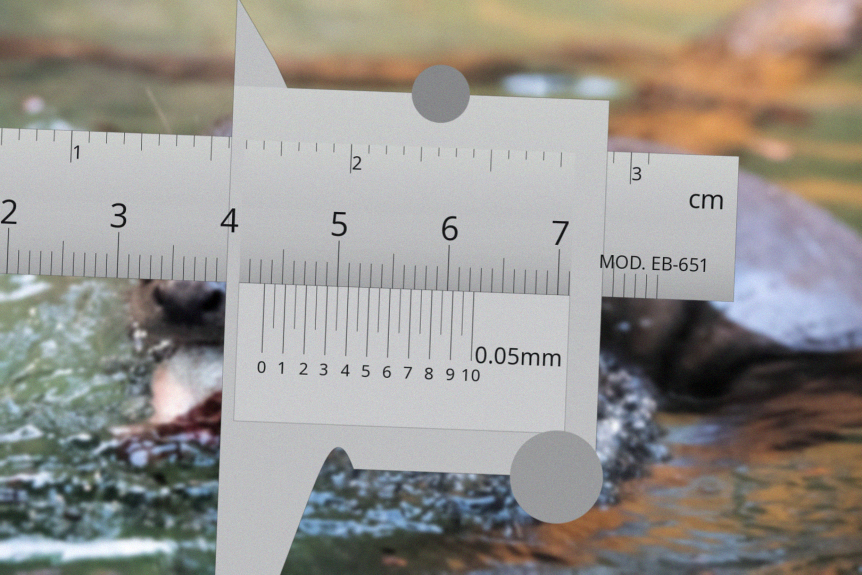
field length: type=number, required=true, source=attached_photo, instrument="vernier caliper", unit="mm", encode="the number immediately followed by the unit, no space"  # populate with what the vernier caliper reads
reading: 43.4mm
